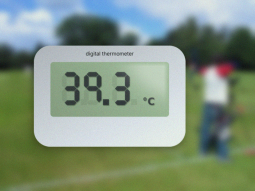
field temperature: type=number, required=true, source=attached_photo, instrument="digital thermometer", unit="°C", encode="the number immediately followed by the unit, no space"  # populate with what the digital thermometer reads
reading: 39.3°C
